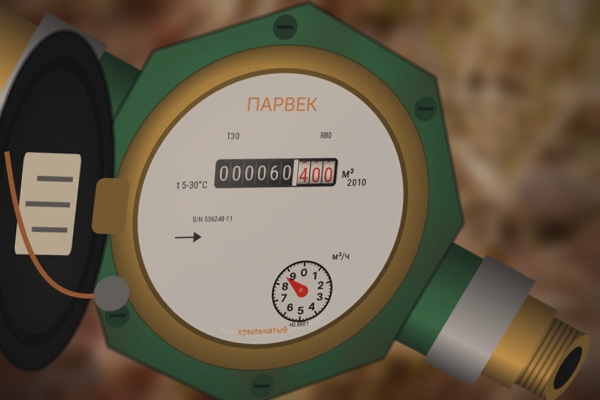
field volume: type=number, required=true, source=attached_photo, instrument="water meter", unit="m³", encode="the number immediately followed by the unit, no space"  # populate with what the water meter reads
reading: 60.3998m³
